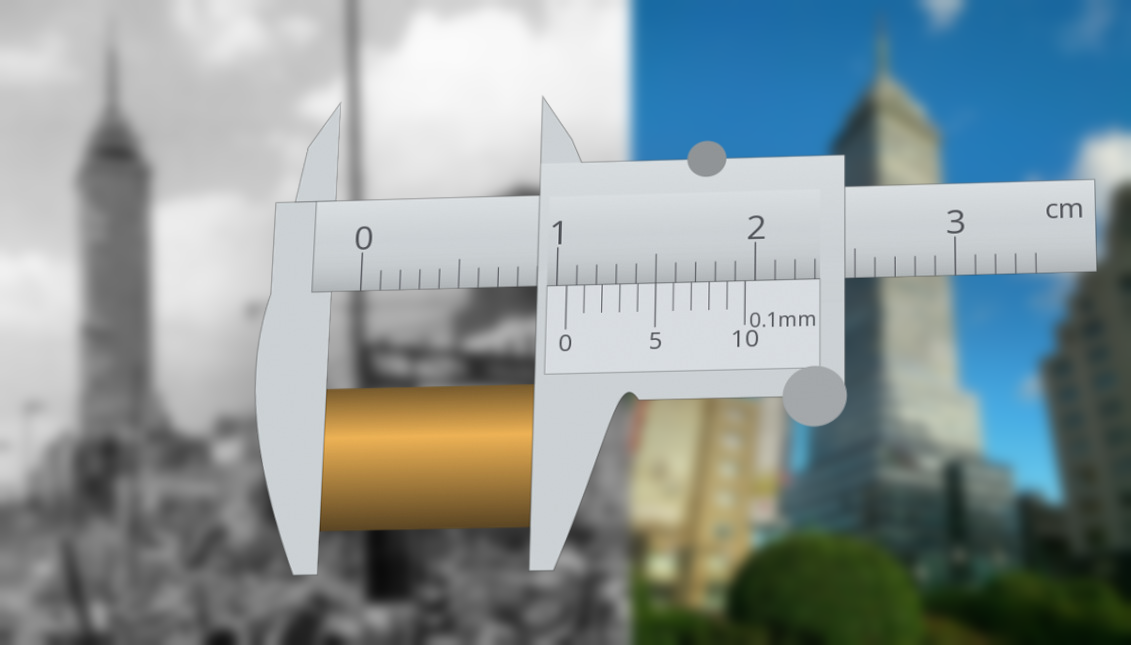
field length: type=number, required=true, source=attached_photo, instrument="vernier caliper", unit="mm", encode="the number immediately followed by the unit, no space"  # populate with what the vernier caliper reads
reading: 10.5mm
